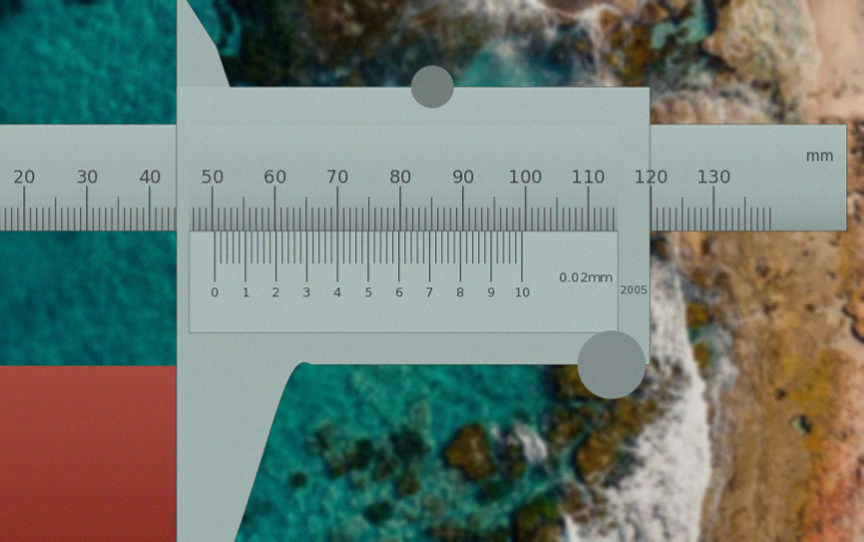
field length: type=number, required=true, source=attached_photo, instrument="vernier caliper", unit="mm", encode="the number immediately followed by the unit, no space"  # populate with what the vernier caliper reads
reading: 50.4mm
